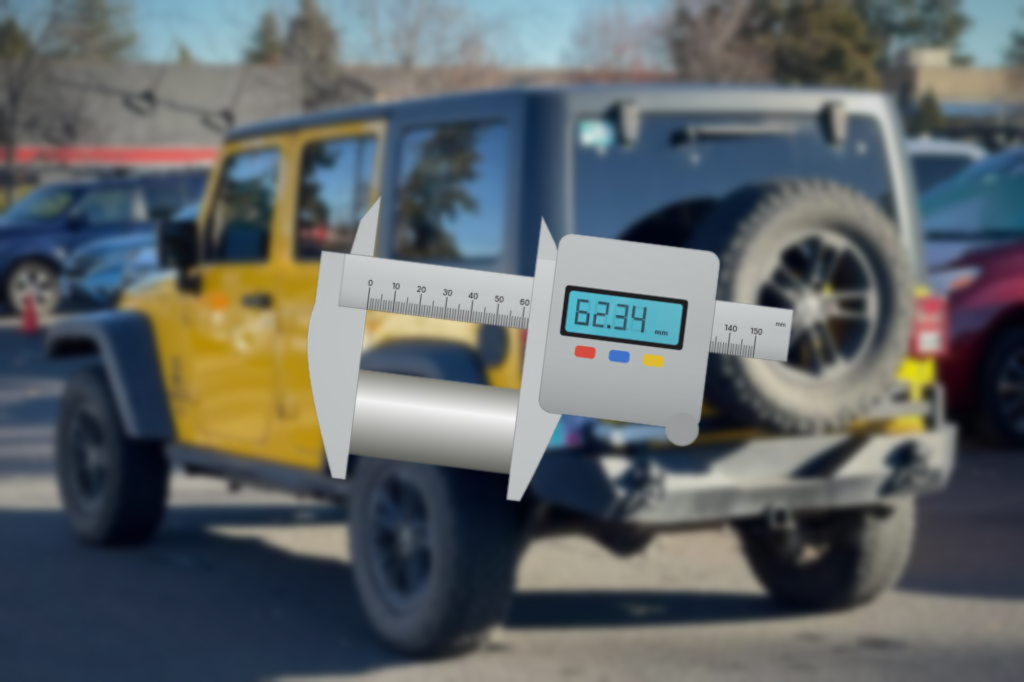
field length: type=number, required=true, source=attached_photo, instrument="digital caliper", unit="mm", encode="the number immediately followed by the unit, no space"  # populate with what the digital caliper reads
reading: 62.34mm
